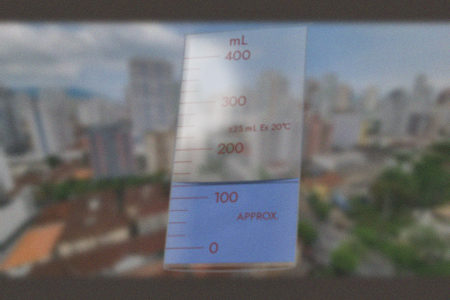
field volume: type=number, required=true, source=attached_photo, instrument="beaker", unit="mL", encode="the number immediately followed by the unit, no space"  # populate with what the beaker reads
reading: 125mL
